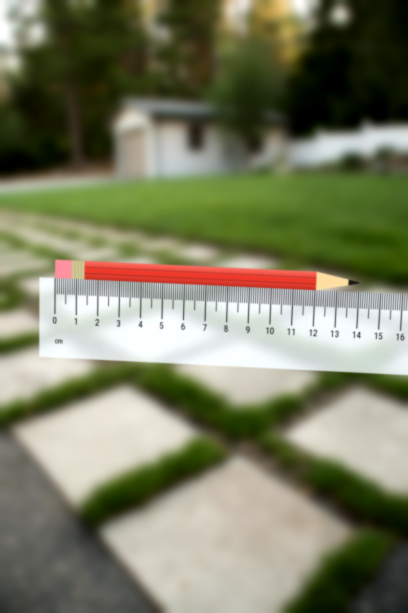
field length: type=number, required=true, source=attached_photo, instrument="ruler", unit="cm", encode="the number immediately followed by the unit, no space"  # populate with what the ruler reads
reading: 14cm
